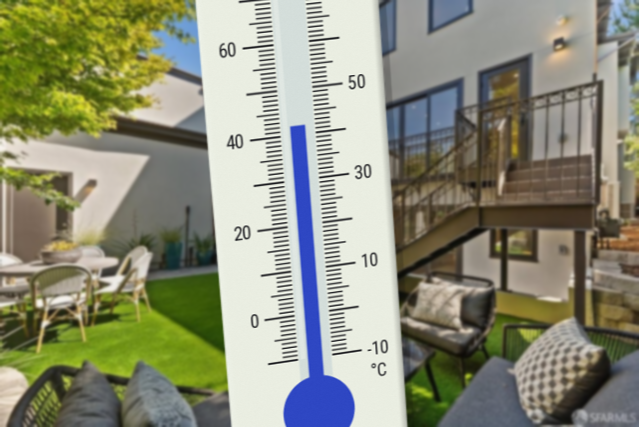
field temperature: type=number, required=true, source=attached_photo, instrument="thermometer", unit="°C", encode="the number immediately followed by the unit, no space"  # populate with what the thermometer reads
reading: 42°C
